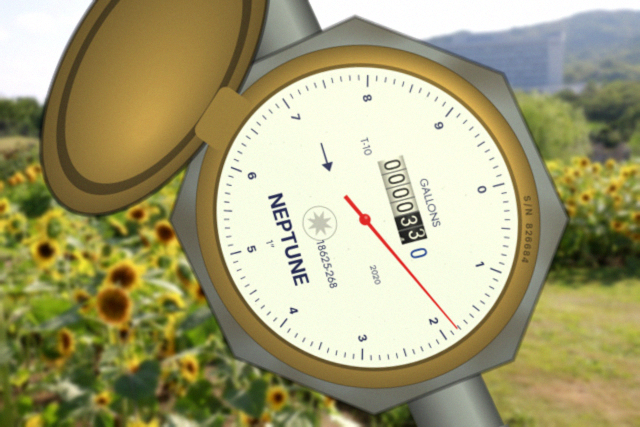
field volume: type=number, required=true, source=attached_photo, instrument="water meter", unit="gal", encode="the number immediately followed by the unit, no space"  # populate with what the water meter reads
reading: 331.8gal
